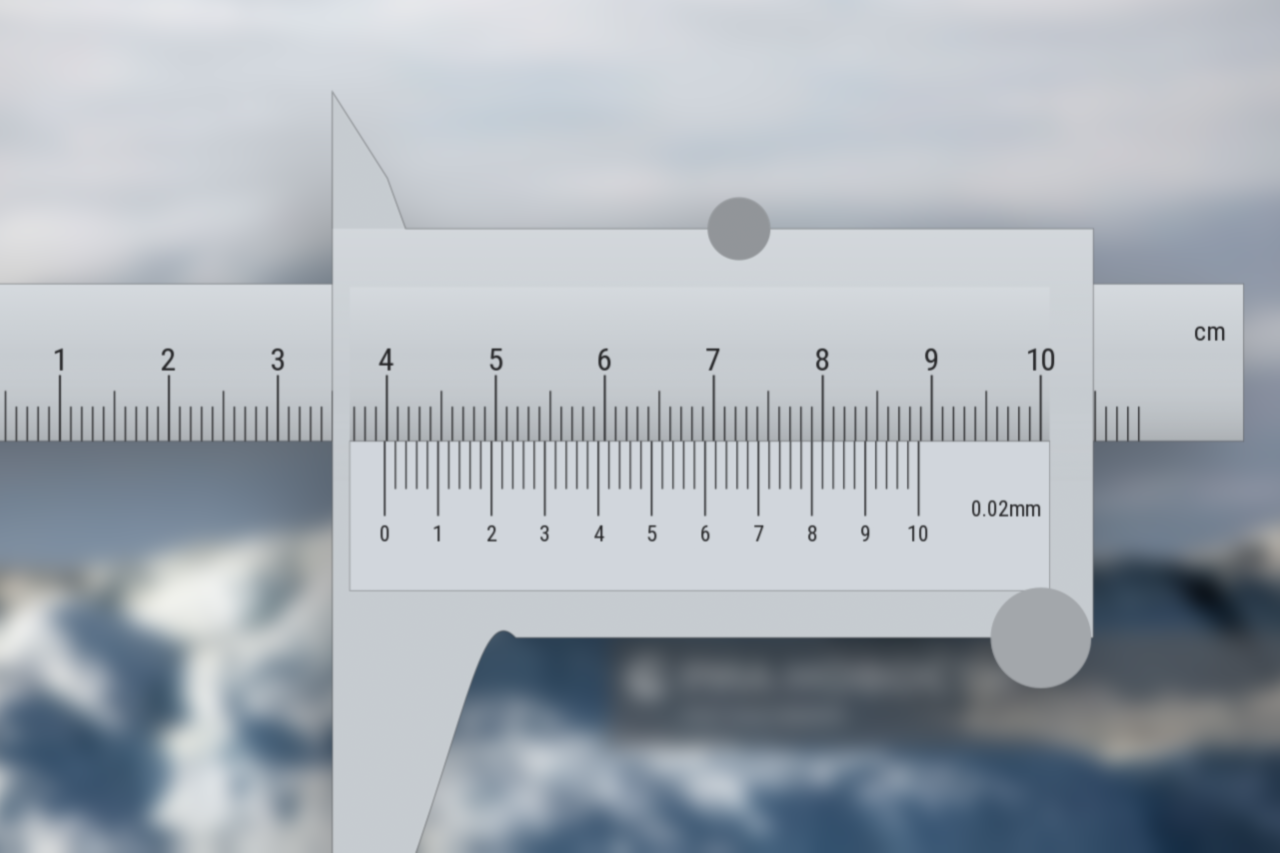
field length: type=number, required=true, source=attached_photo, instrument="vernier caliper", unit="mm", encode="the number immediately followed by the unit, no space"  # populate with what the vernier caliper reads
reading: 39.8mm
